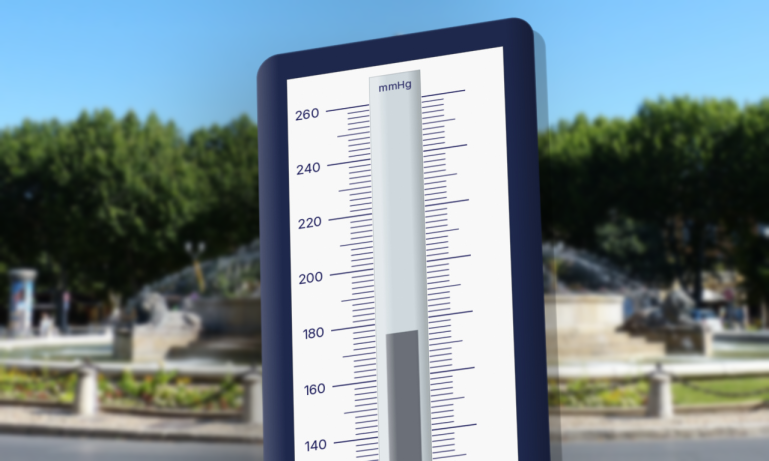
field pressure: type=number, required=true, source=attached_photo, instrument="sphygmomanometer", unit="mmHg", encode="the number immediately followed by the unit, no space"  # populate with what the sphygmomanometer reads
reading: 176mmHg
